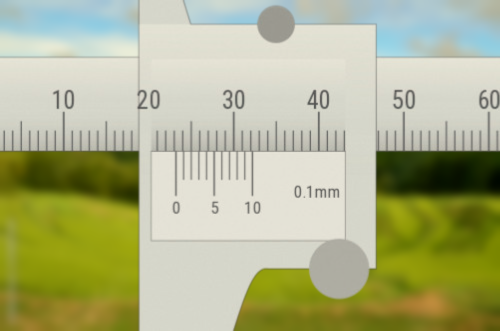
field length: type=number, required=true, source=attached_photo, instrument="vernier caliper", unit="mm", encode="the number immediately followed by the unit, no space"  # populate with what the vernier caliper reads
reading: 23.2mm
